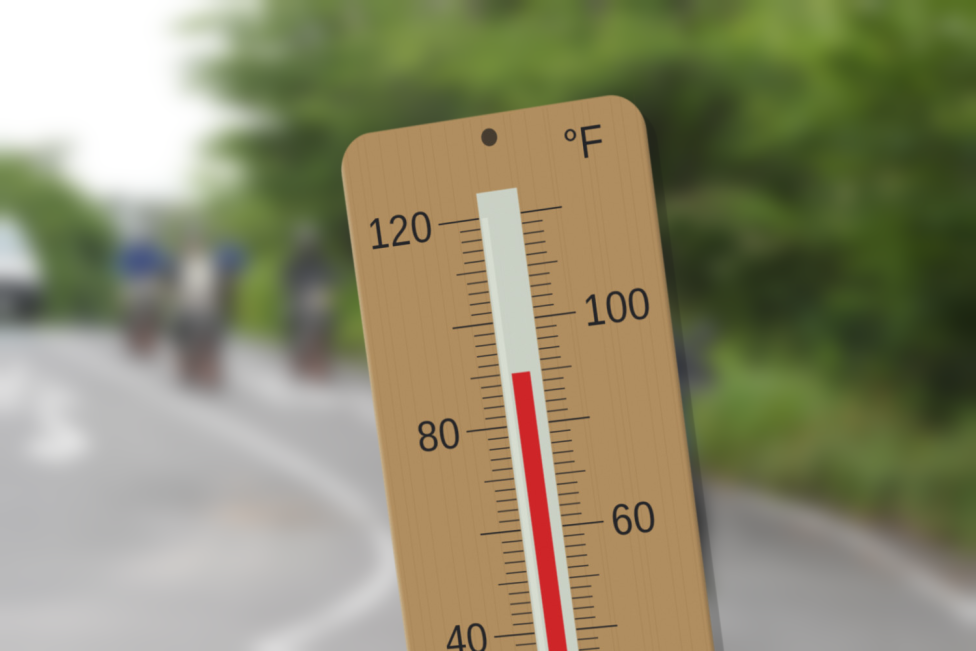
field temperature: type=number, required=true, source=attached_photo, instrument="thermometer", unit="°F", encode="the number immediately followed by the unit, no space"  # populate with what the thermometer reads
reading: 90°F
